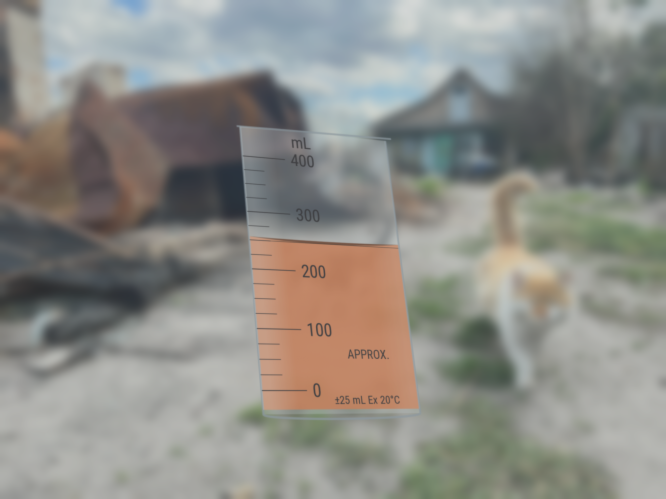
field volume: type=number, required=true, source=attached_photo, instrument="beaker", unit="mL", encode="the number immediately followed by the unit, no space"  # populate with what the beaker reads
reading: 250mL
